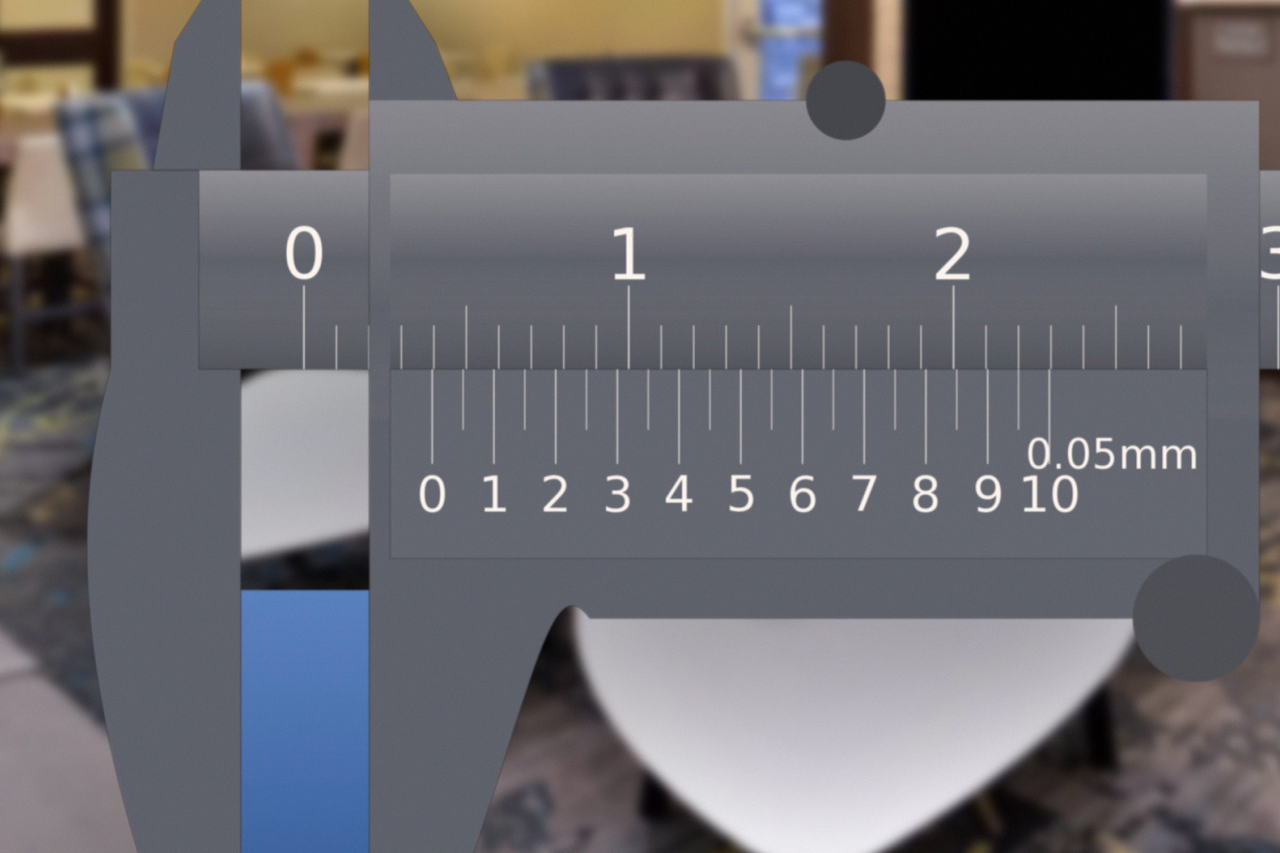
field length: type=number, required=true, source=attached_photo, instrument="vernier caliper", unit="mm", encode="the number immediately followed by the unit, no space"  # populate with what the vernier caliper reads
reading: 3.95mm
